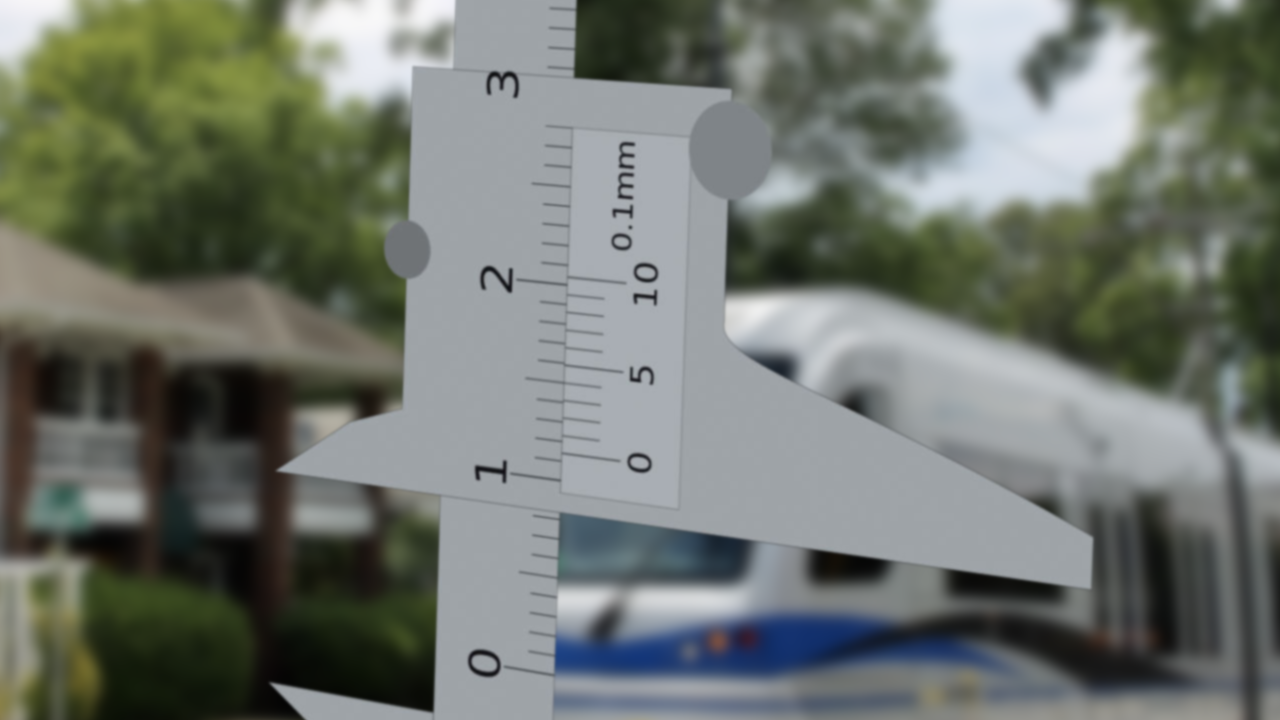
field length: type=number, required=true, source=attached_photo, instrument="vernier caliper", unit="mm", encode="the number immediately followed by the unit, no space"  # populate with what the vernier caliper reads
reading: 11.4mm
